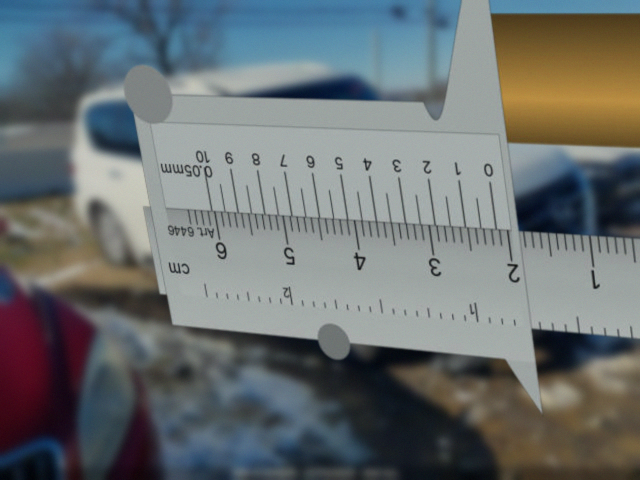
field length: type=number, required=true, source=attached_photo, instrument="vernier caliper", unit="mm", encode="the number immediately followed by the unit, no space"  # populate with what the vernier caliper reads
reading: 21.4mm
